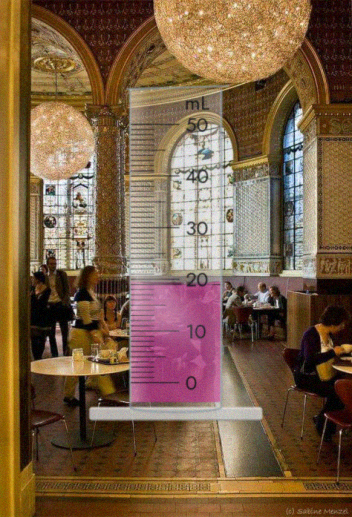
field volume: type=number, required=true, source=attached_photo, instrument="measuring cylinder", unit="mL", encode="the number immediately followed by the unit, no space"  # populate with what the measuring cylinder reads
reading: 19mL
